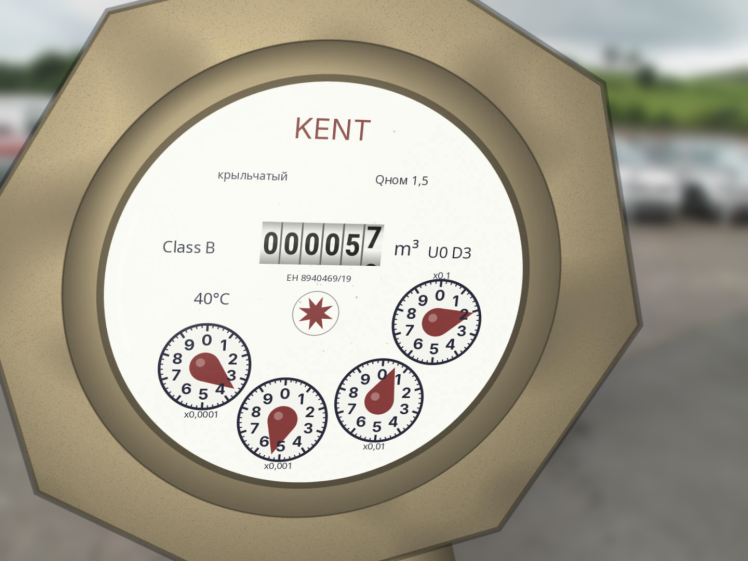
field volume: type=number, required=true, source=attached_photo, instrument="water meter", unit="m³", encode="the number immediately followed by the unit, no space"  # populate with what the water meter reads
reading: 57.2053m³
